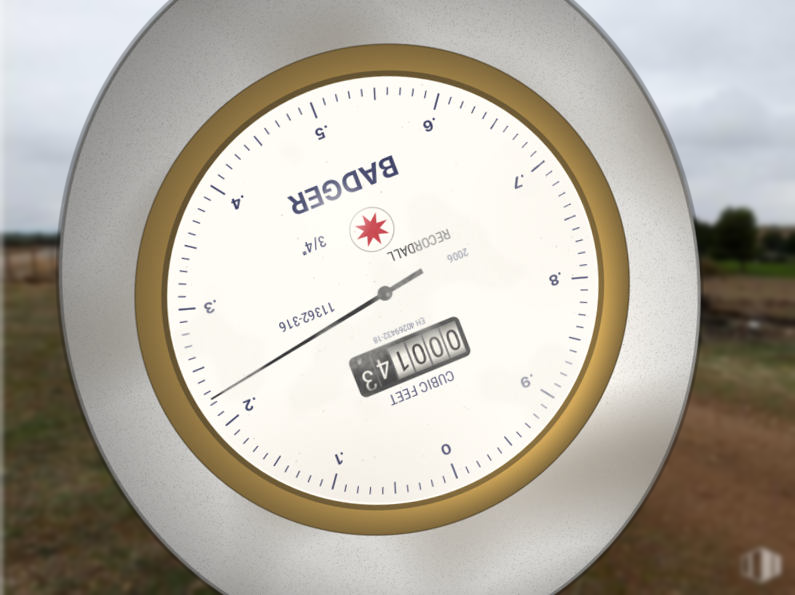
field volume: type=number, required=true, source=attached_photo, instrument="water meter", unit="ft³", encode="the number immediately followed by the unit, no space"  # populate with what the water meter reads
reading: 143.22ft³
